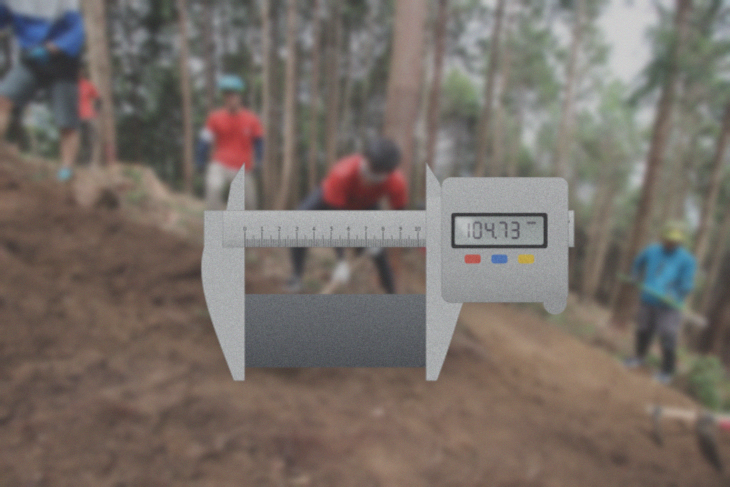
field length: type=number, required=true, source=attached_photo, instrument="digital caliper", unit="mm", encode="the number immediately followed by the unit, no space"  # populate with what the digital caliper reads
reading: 104.73mm
